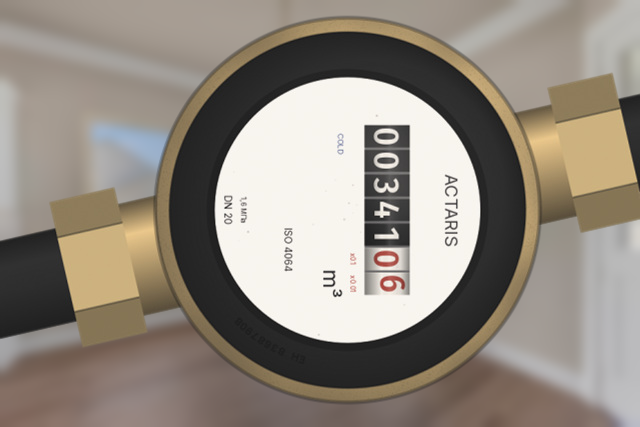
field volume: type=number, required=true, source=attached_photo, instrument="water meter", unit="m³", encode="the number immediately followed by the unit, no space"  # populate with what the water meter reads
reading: 341.06m³
